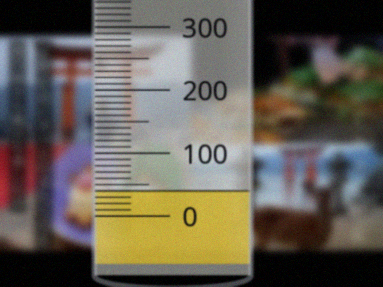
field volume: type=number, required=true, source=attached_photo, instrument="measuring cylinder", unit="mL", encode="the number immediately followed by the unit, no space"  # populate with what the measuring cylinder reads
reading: 40mL
